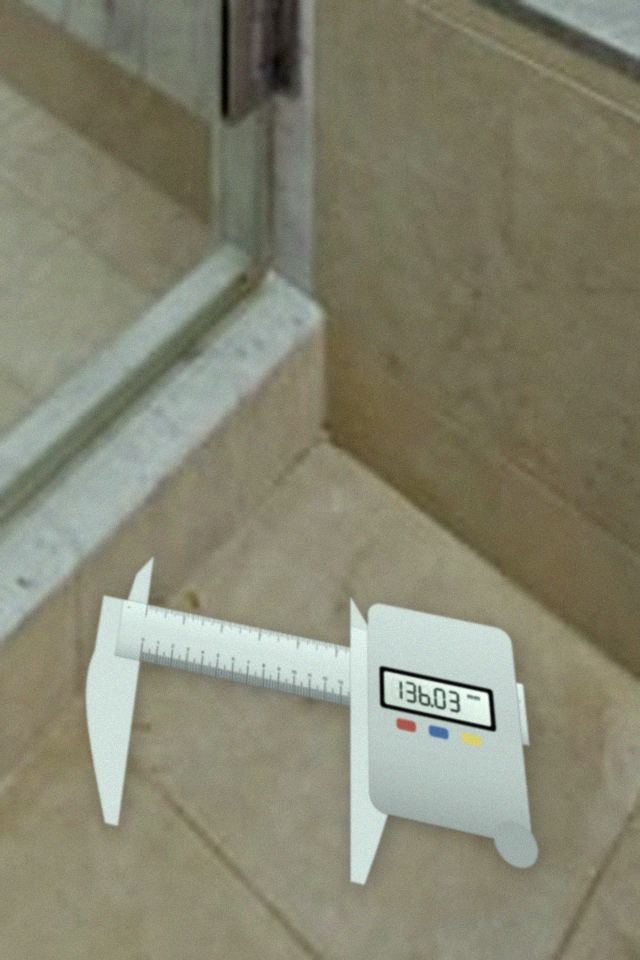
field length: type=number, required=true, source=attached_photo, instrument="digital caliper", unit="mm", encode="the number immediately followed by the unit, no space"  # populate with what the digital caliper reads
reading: 136.03mm
